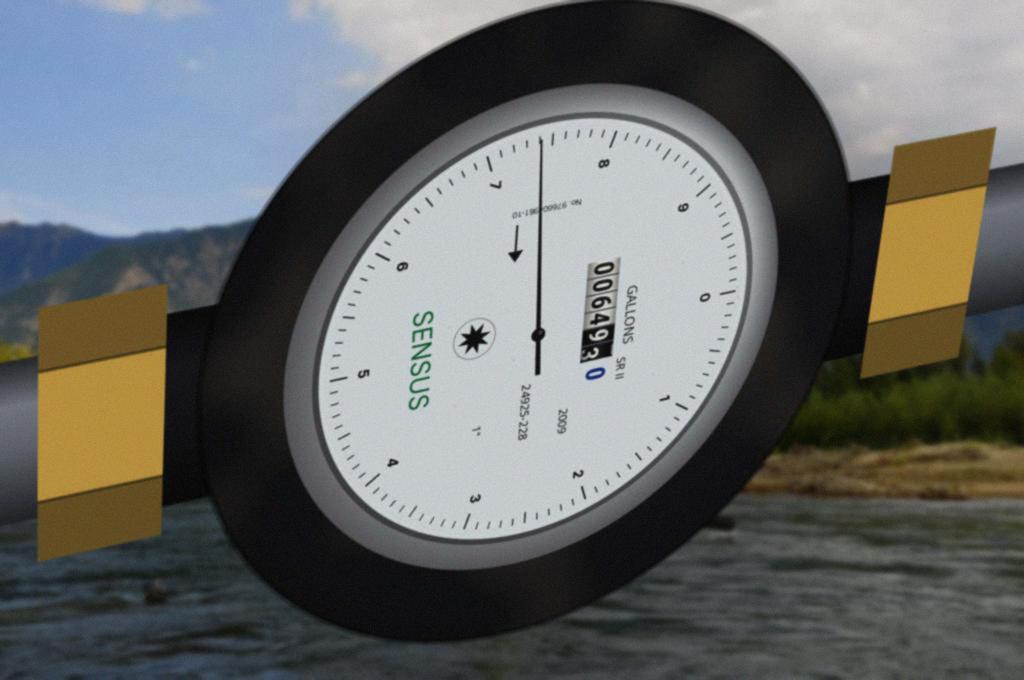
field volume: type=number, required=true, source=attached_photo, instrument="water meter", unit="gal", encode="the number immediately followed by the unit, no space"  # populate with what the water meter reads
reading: 64927.4gal
